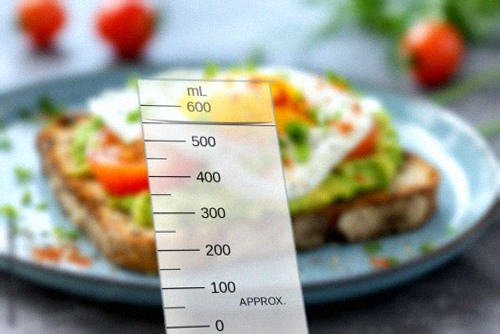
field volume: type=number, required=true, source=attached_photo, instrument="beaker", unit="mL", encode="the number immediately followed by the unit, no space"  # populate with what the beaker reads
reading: 550mL
